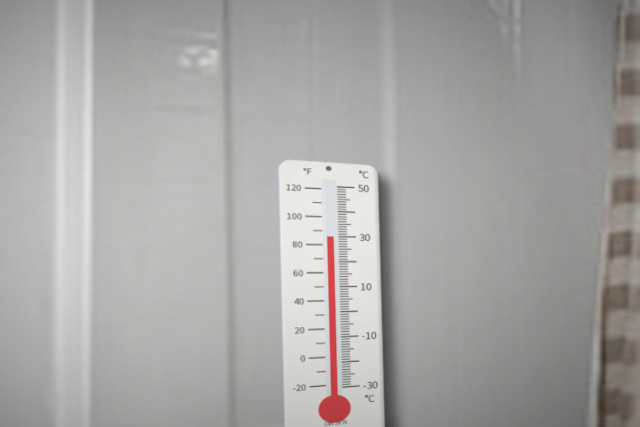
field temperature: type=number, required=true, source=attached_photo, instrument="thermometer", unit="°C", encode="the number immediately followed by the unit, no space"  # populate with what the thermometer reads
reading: 30°C
